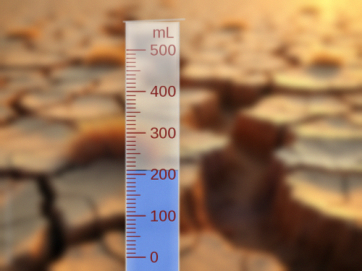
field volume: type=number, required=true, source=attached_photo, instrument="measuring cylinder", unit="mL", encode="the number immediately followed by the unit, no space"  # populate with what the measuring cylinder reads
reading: 210mL
